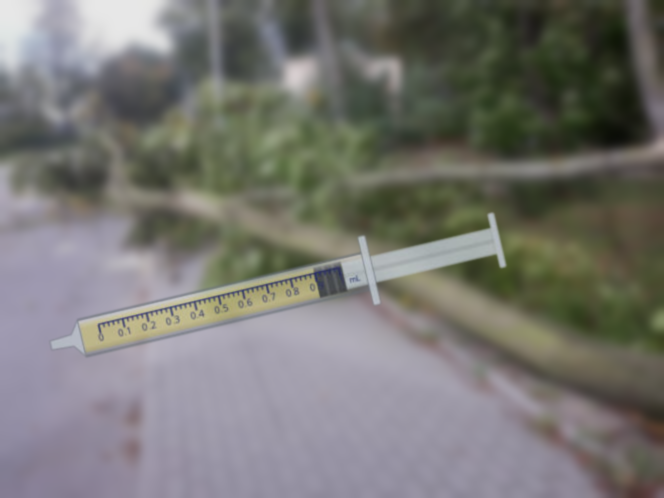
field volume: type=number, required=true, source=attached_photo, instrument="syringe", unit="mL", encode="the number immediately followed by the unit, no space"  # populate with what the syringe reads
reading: 0.9mL
